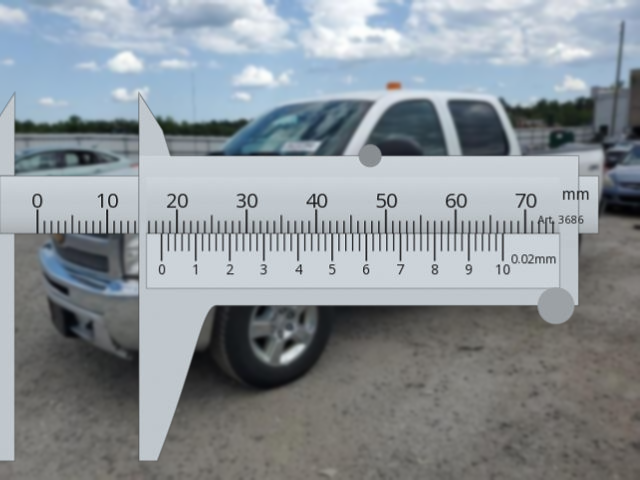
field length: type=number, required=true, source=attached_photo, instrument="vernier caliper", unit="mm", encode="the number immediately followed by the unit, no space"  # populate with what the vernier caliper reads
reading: 17.8mm
